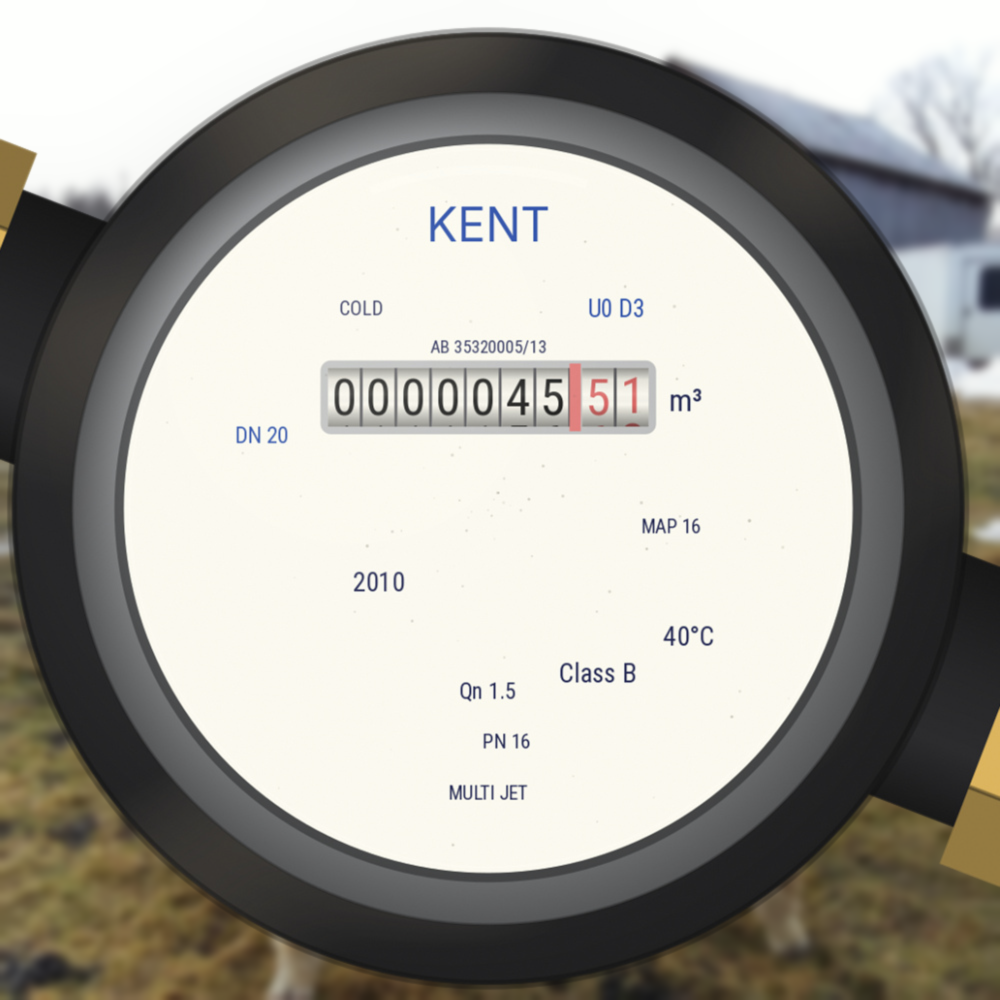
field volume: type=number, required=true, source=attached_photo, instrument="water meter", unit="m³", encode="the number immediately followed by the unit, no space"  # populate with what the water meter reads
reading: 45.51m³
